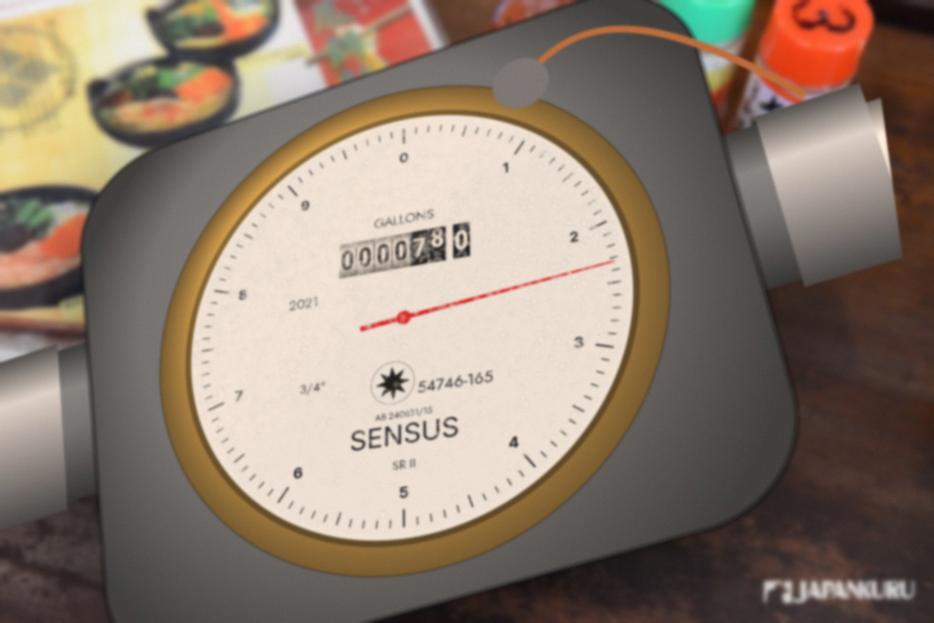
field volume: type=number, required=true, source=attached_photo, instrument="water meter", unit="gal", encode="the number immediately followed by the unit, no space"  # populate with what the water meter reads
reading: 782.3gal
